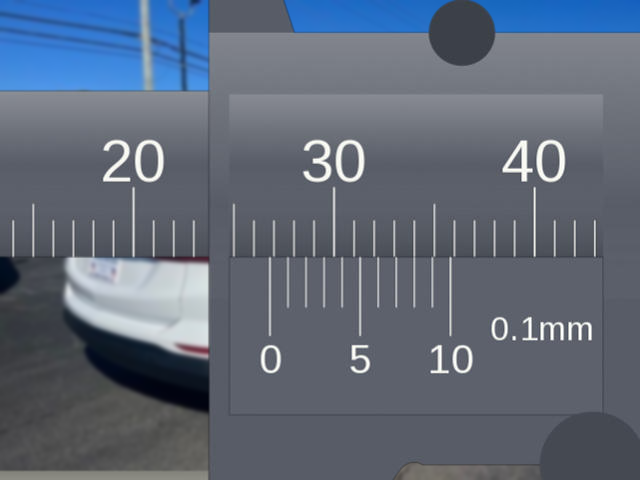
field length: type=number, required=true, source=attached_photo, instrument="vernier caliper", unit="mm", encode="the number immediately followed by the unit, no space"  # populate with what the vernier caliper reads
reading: 26.8mm
